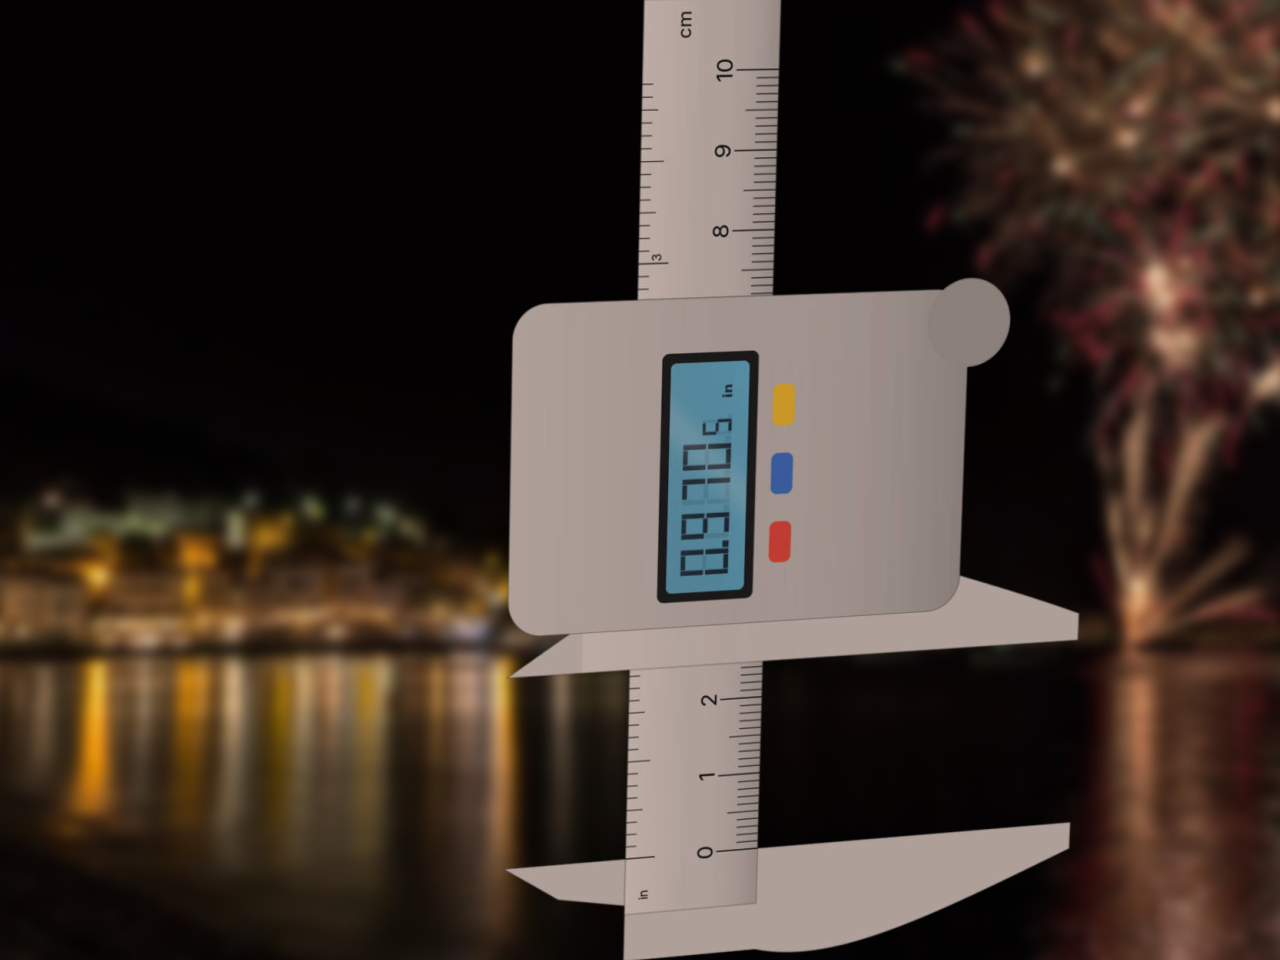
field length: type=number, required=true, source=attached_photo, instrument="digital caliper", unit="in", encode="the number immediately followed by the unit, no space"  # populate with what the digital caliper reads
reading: 0.9705in
